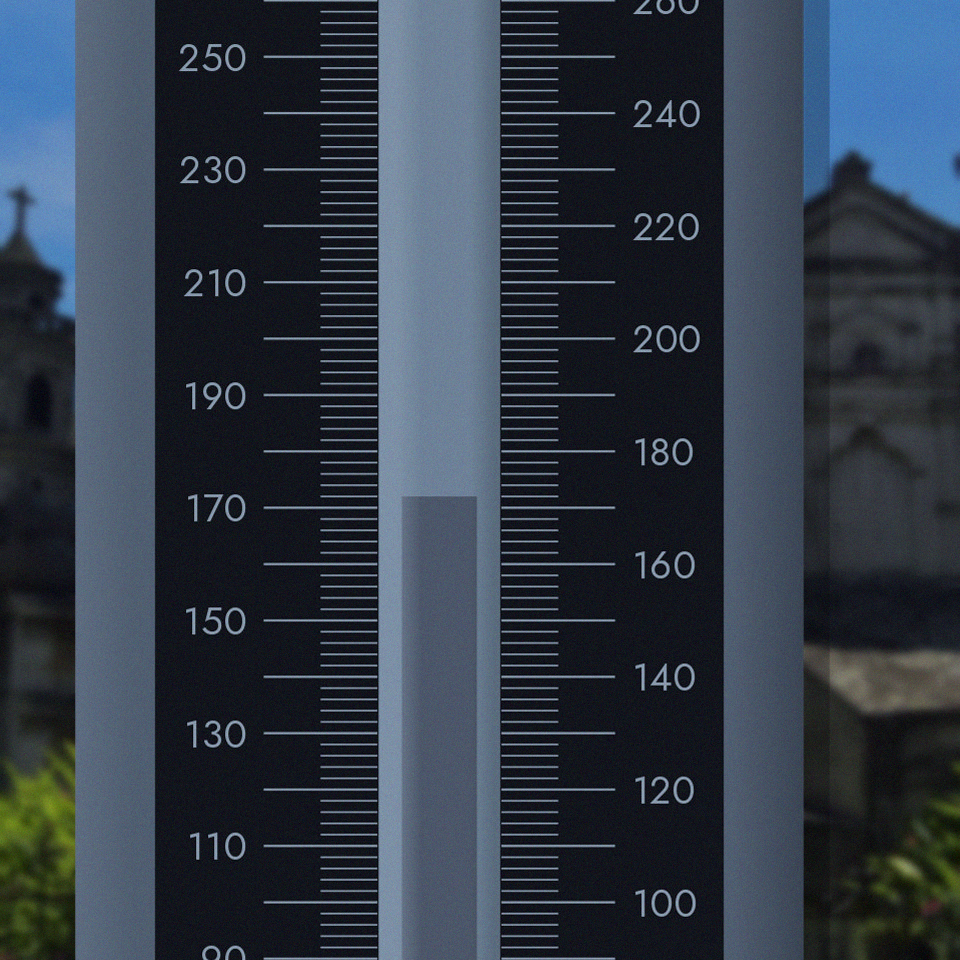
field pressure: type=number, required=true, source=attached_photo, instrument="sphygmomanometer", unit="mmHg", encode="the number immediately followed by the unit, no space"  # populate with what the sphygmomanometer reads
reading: 172mmHg
